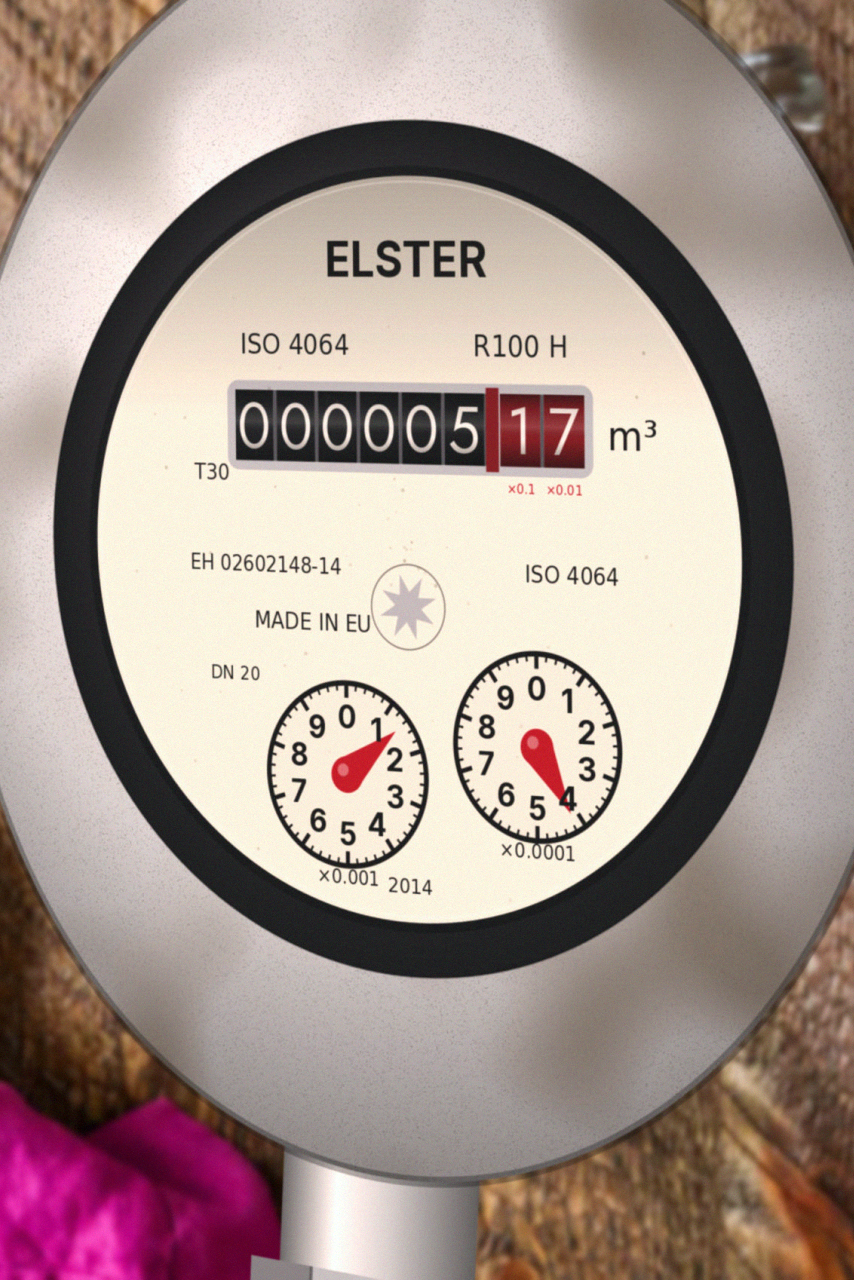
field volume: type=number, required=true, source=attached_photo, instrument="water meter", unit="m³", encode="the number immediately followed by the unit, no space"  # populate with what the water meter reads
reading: 5.1714m³
